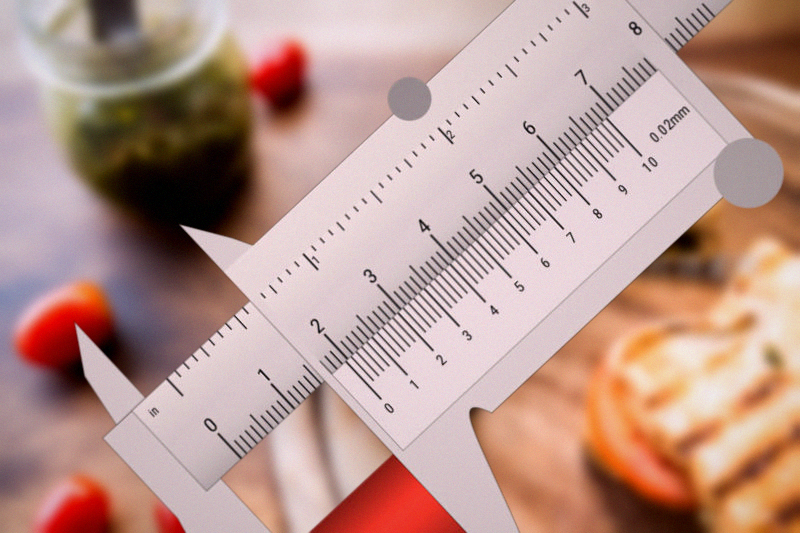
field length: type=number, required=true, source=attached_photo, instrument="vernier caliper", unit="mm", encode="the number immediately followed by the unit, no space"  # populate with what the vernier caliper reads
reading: 19.6mm
